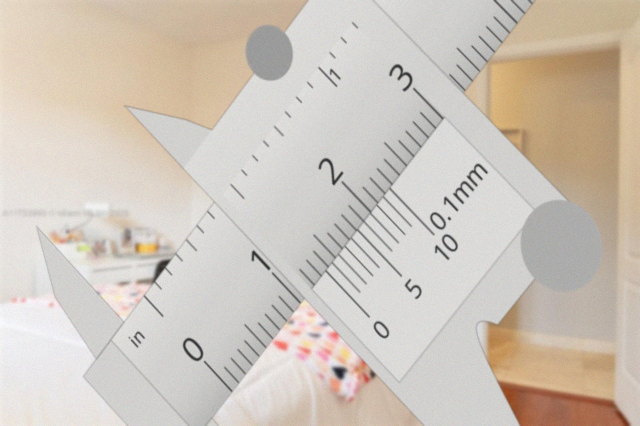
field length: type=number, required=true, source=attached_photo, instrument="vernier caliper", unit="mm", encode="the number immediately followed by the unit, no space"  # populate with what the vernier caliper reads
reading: 13.6mm
